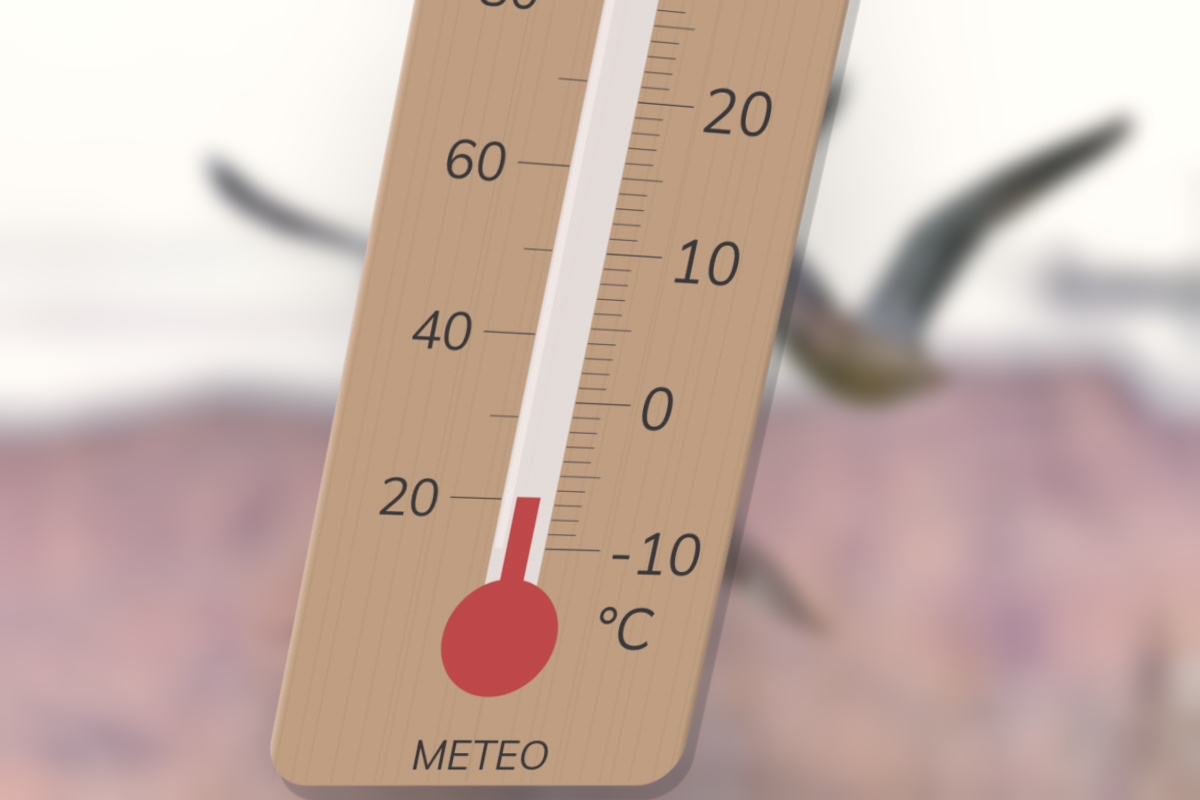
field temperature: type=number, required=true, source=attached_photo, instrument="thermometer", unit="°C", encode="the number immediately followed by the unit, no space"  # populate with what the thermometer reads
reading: -6.5°C
